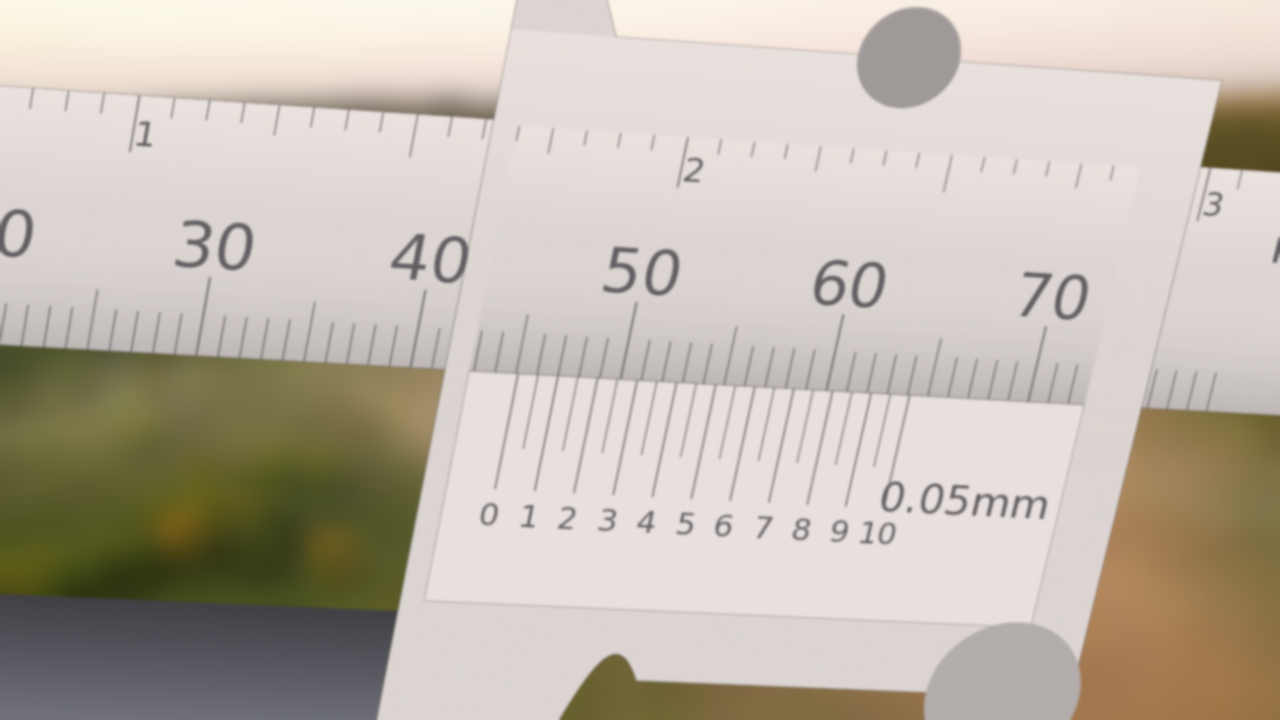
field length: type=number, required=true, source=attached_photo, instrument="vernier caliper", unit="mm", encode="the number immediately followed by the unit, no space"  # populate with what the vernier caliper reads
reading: 45.1mm
